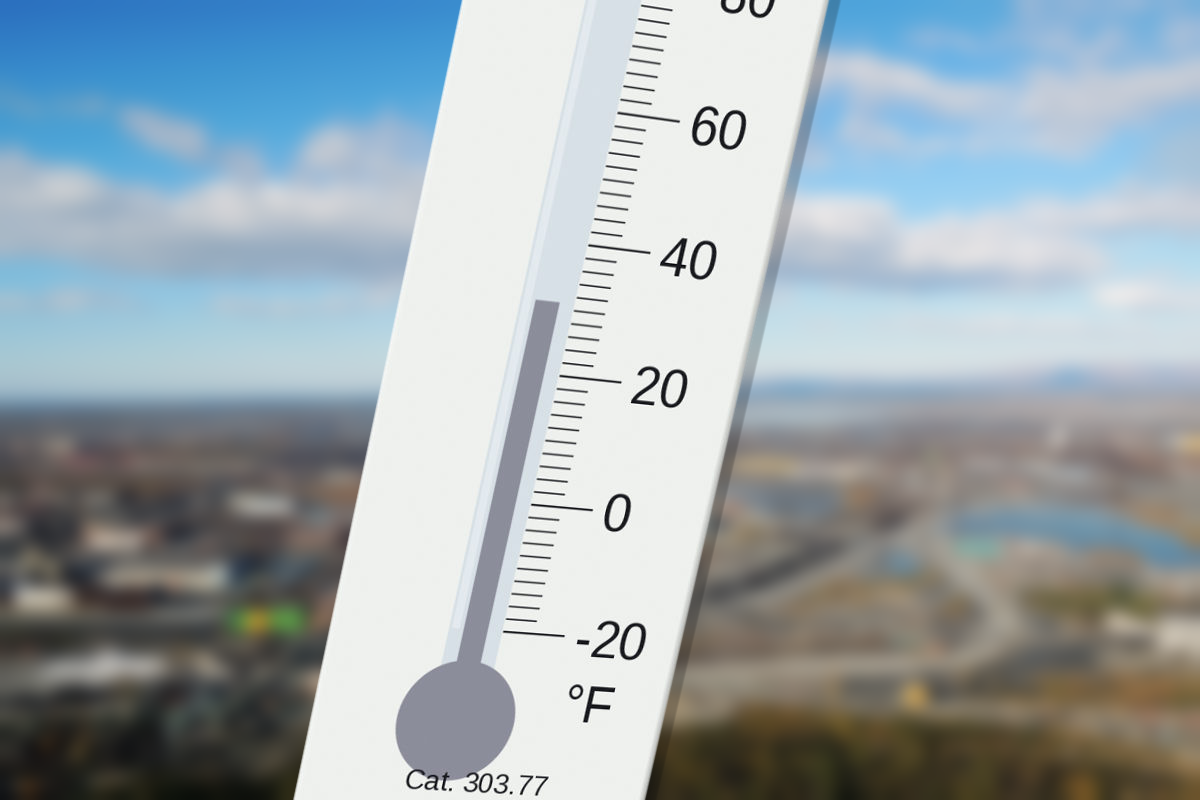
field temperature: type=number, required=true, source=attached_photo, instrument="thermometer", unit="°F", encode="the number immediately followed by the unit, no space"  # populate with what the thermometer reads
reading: 31°F
